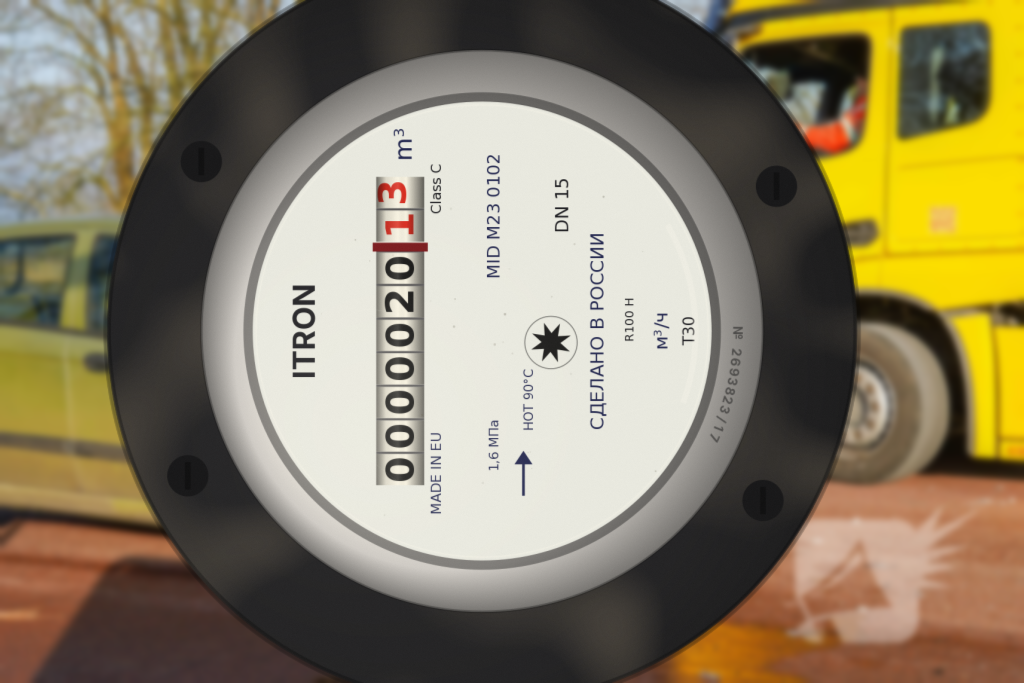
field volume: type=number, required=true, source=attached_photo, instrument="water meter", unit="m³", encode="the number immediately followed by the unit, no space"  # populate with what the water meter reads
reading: 20.13m³
